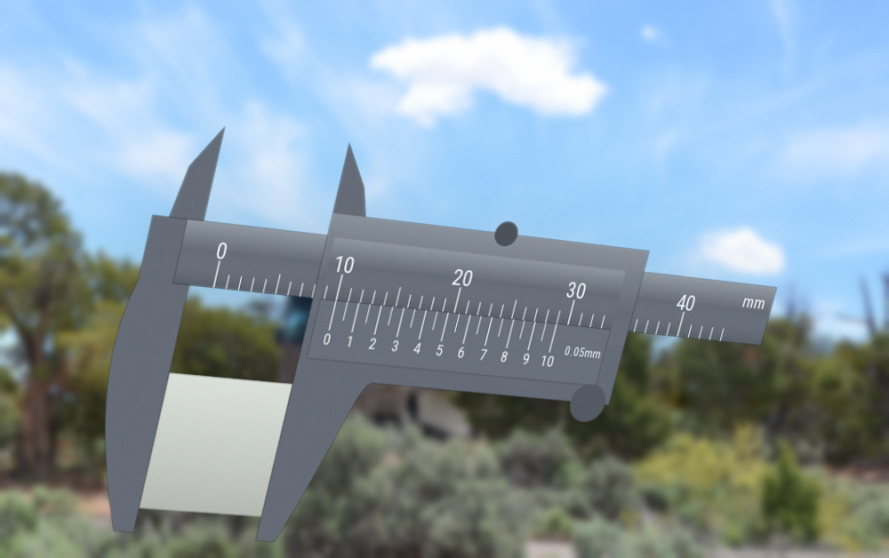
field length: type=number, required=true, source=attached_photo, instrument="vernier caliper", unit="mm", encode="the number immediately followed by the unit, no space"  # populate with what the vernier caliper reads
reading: 10.0mm
